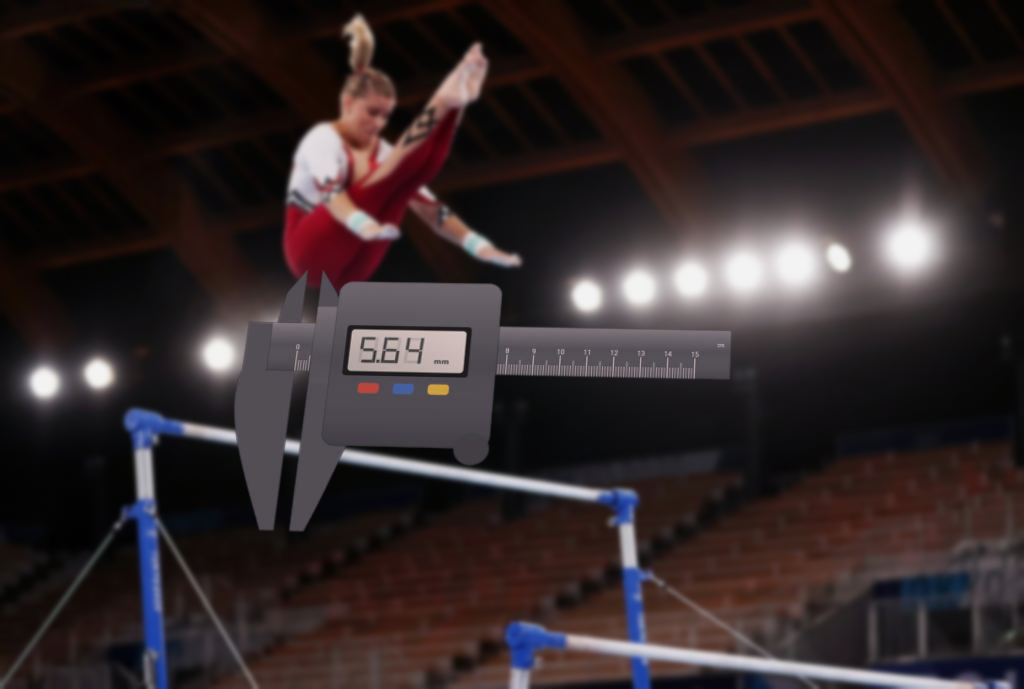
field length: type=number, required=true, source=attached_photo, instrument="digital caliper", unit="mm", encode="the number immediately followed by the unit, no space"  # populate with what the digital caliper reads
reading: 5.64mm
